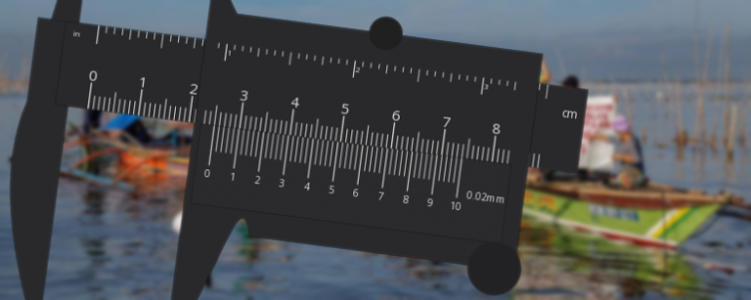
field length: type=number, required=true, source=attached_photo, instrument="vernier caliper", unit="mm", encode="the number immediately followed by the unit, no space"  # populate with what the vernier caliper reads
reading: 25.0mm
